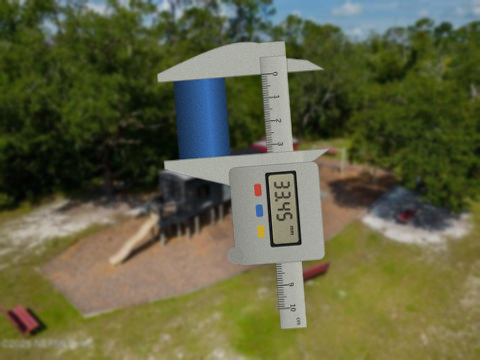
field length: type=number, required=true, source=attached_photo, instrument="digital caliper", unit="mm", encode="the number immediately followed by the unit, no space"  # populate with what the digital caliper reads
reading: 33.45mm
